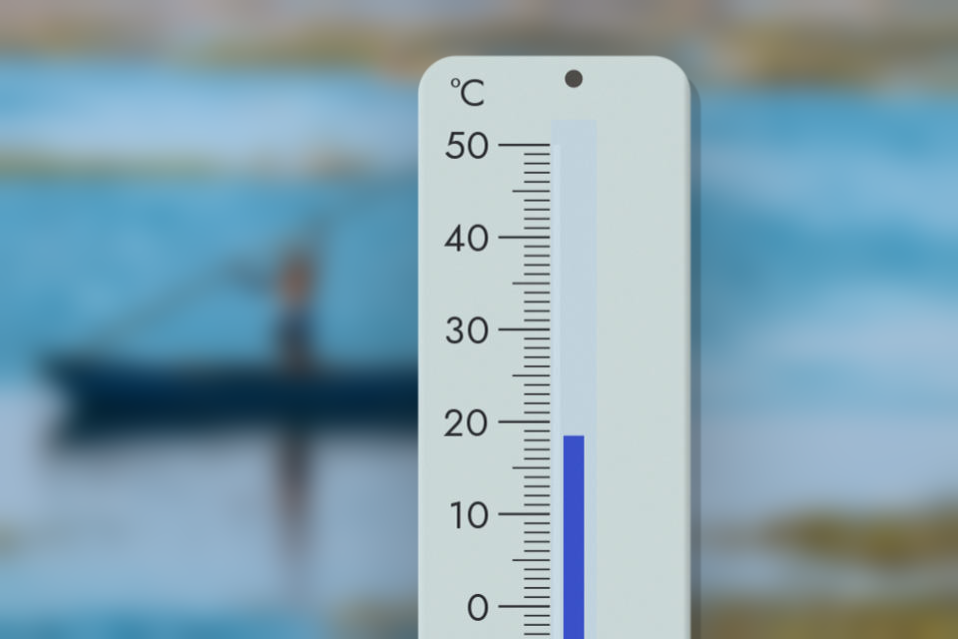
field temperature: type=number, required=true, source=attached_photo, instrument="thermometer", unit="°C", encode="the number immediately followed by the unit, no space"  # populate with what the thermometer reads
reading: 18.5°C
